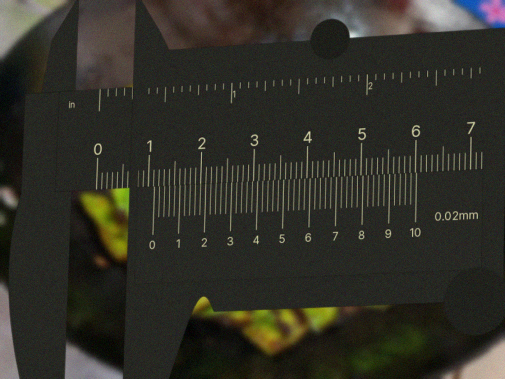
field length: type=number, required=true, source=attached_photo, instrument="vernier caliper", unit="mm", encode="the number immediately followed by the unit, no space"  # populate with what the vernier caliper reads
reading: 11.2mm
